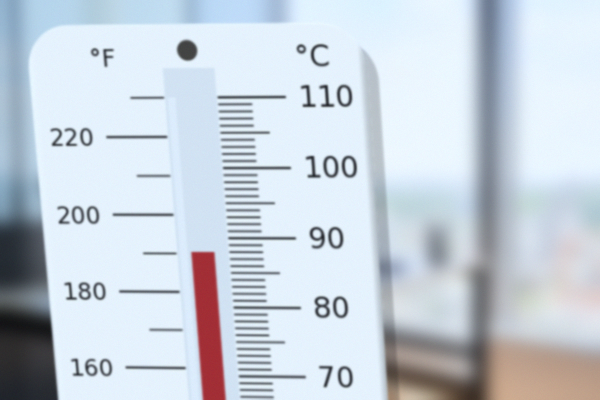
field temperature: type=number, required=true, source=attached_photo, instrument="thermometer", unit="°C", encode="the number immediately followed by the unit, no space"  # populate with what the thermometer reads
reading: 88°C
